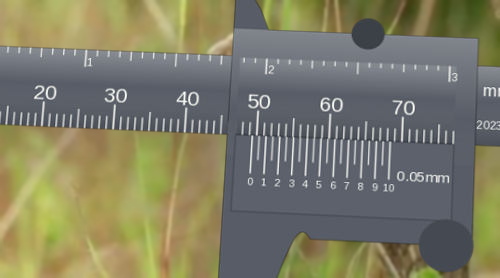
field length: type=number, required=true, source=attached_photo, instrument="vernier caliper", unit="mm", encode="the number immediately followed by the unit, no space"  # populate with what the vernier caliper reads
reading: 49.4mm
